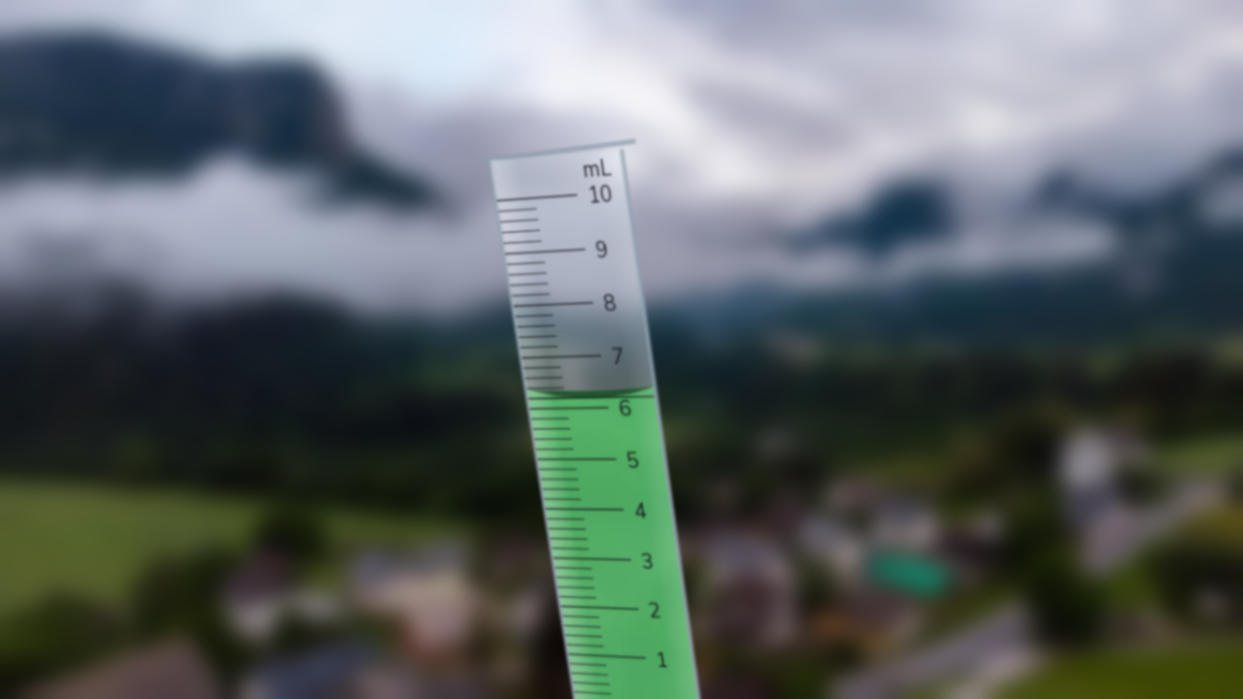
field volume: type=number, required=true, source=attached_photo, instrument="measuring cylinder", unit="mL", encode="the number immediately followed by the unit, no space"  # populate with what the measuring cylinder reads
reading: 6.2mL
